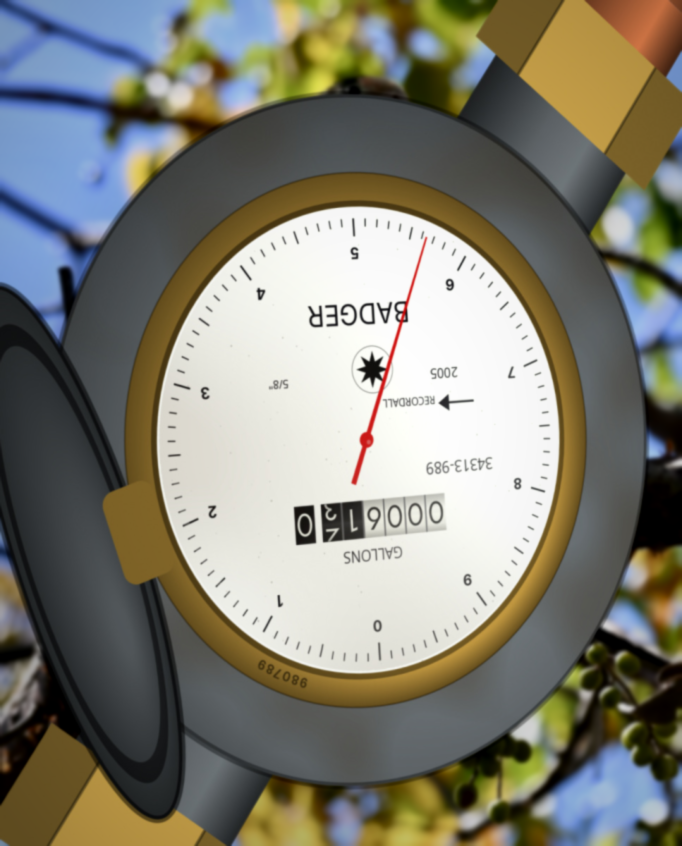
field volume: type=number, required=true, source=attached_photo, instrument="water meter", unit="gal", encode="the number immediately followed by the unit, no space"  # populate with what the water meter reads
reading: 6125.6gal
